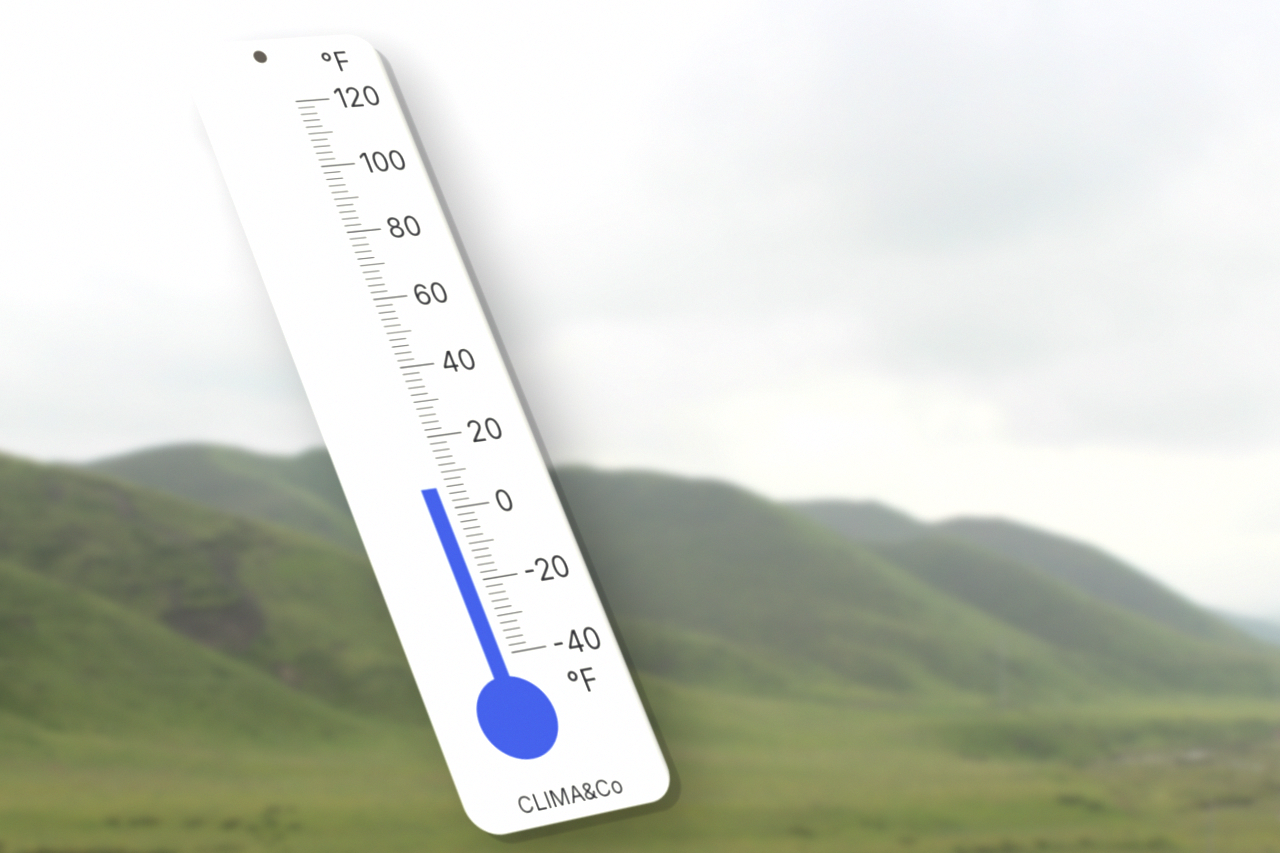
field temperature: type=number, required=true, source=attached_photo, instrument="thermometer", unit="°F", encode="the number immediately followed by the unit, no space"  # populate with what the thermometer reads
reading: 6°F
